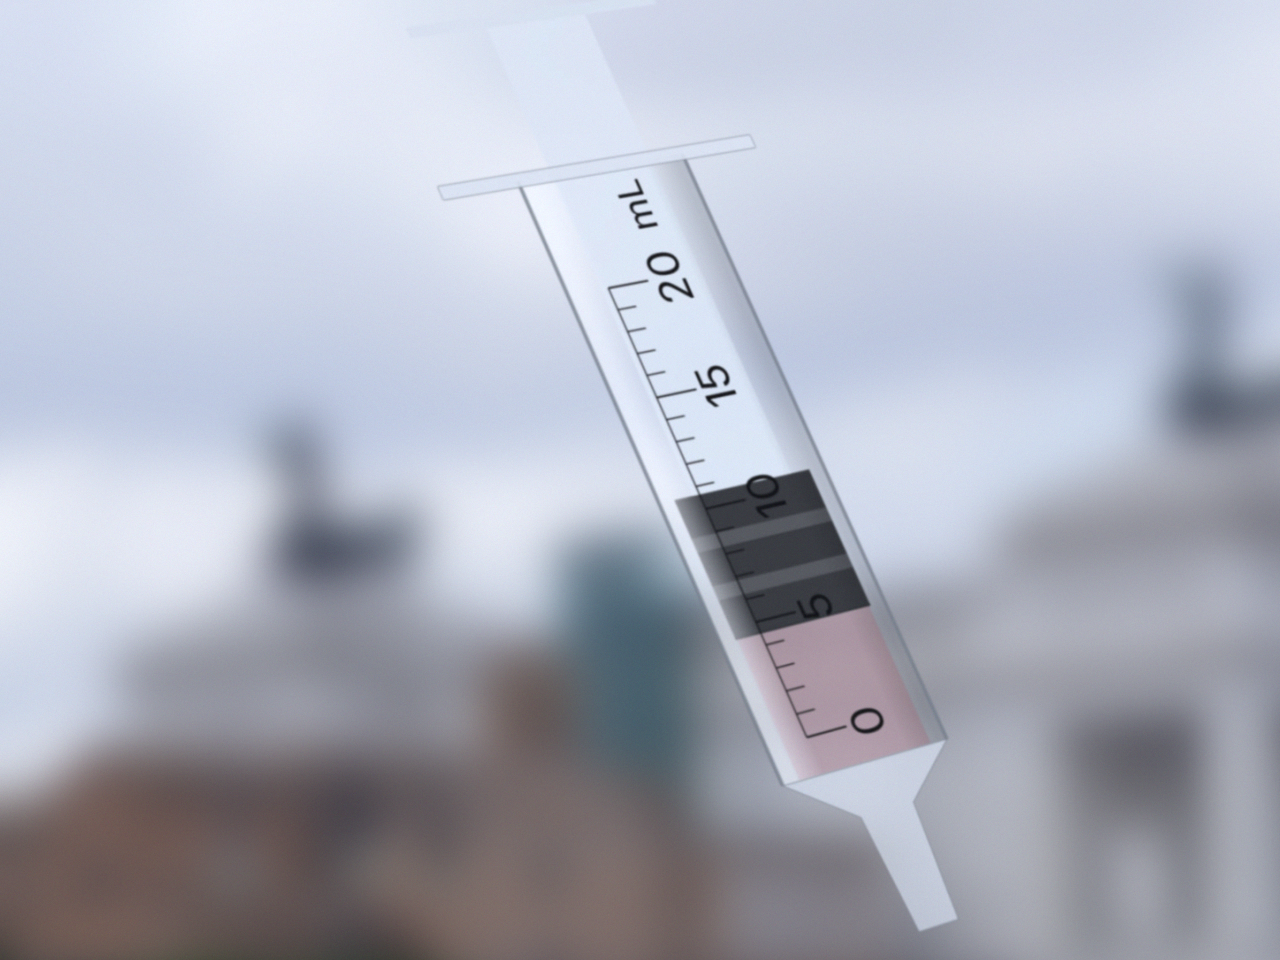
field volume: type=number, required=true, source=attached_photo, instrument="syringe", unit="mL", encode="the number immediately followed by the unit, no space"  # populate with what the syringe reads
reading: 4.5mL
